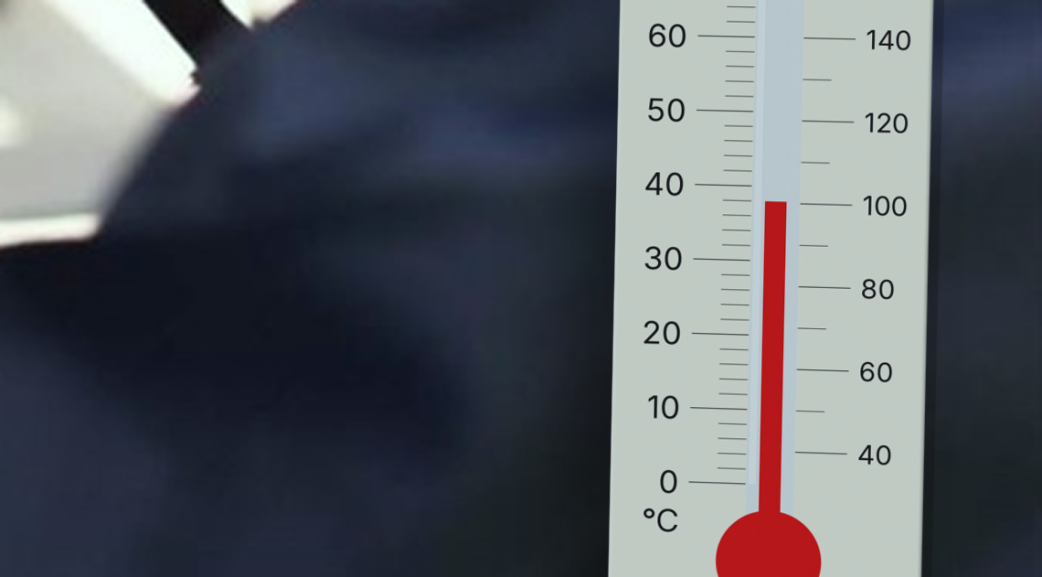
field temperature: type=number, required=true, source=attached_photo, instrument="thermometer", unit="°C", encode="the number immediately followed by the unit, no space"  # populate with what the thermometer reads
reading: 38°C
